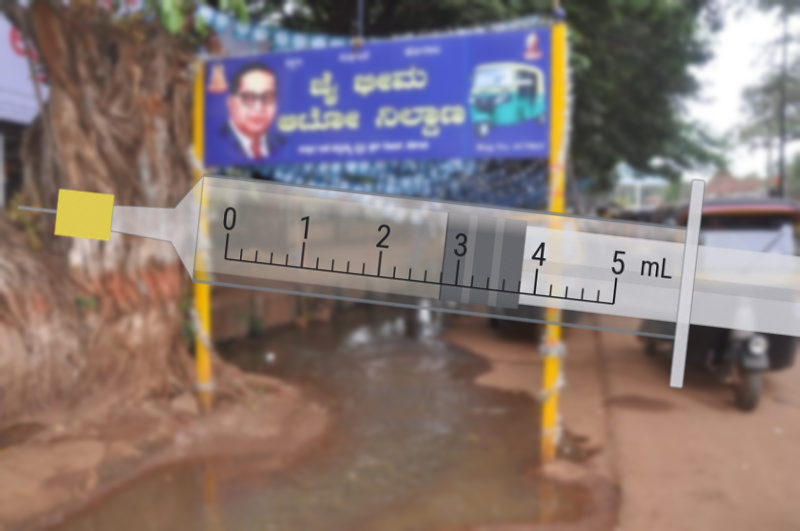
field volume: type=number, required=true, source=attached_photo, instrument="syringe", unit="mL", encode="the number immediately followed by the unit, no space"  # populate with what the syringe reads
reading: 2.8mL
